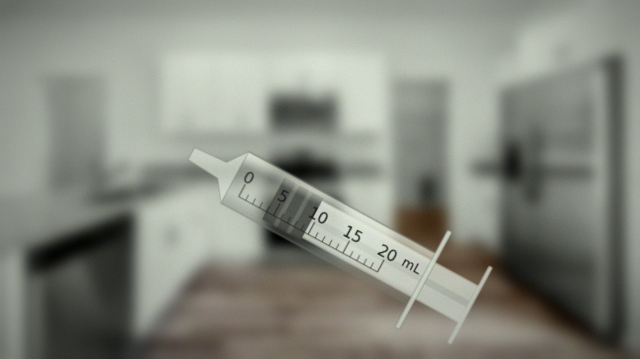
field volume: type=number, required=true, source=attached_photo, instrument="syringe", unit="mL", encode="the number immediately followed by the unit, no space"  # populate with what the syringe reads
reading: 4mL
